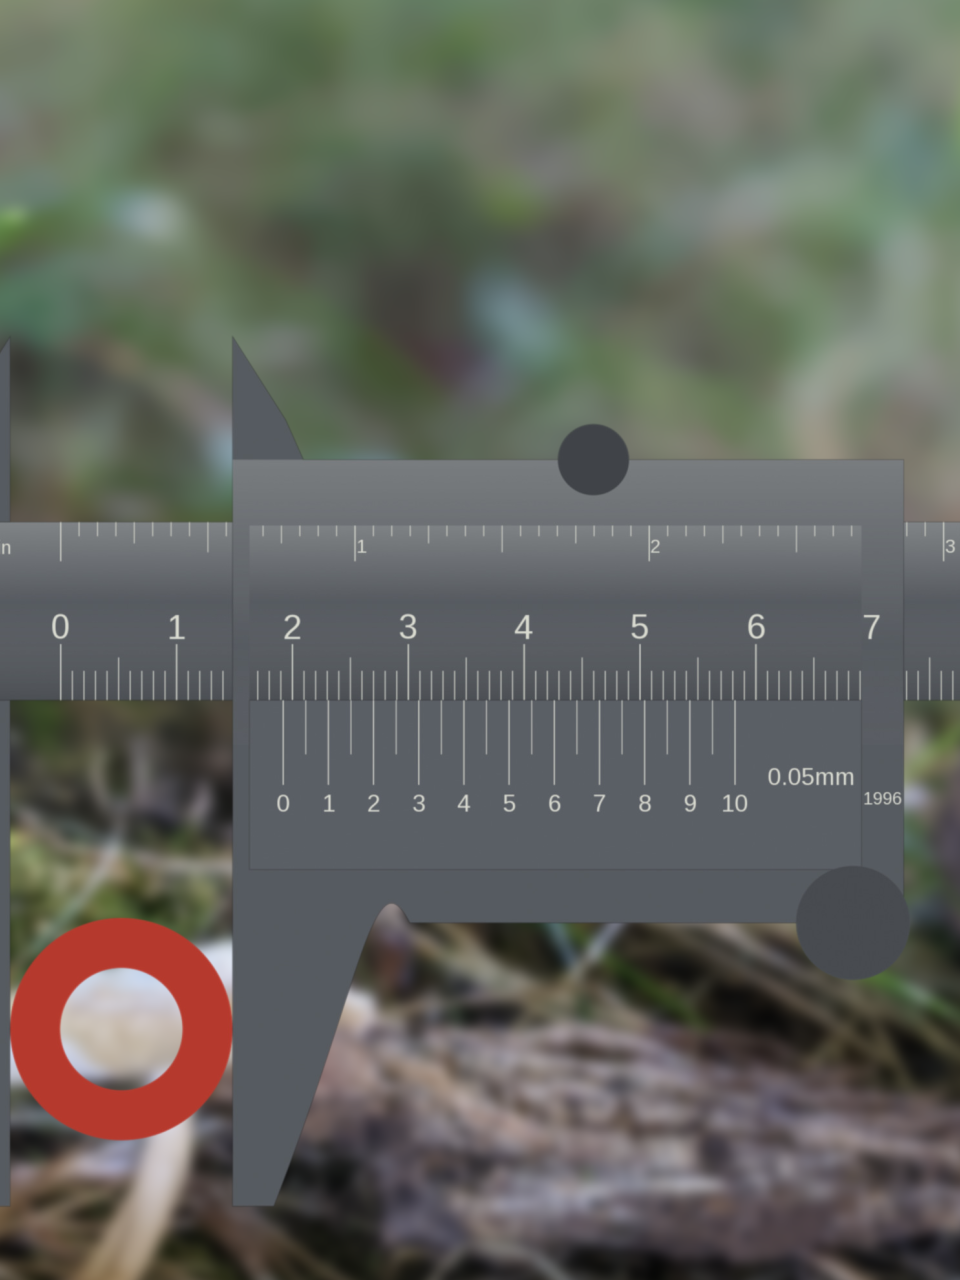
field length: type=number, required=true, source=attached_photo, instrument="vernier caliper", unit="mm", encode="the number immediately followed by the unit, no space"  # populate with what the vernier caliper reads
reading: 19.2mm
